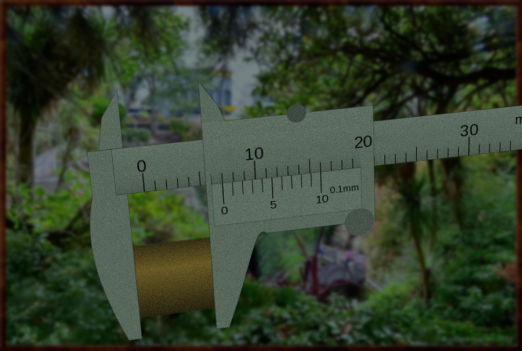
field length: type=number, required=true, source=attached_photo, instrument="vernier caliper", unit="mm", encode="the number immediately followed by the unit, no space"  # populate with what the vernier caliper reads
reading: 7.0mm
